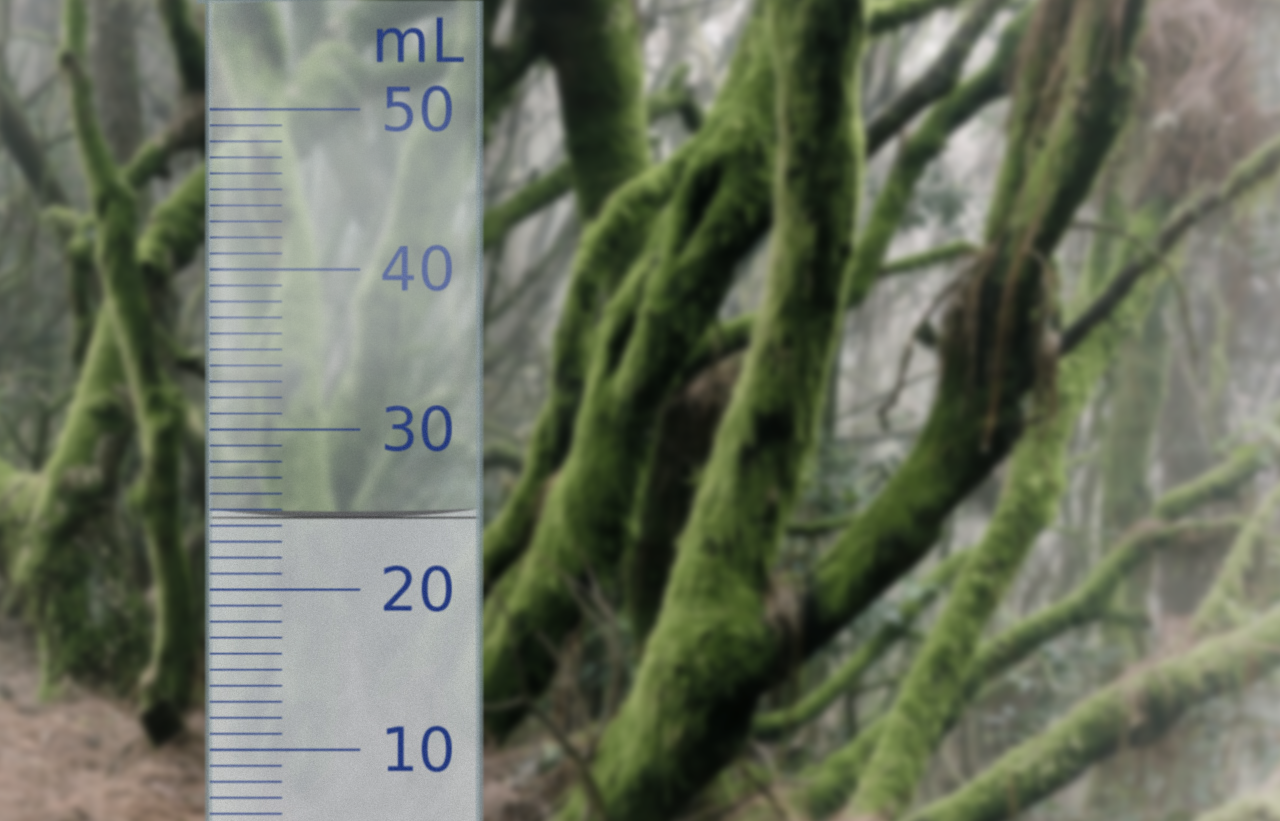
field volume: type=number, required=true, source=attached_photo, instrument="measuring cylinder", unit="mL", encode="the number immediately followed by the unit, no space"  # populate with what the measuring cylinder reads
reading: 24.5mL
